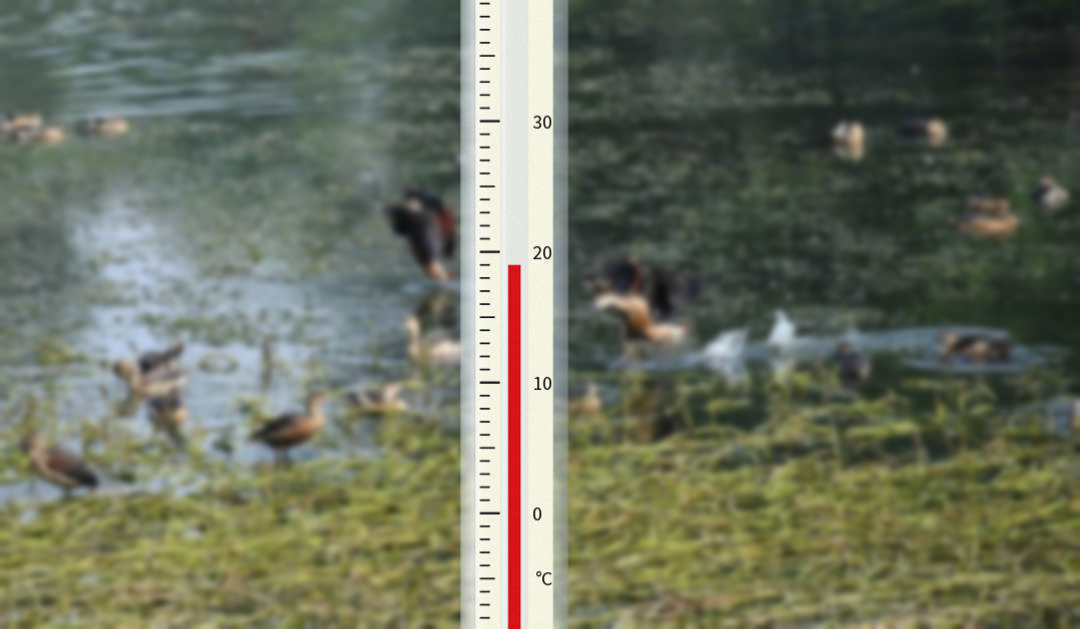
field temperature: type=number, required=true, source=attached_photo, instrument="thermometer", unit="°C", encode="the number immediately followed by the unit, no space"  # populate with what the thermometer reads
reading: 19°C
